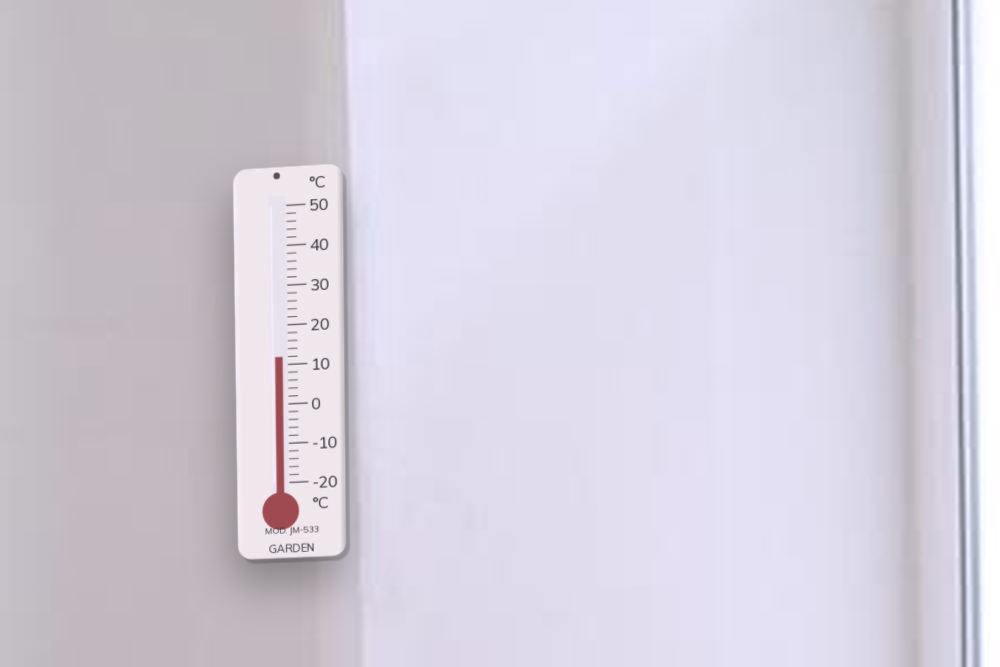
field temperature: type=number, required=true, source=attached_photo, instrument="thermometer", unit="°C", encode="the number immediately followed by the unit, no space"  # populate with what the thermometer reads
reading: 12°C
